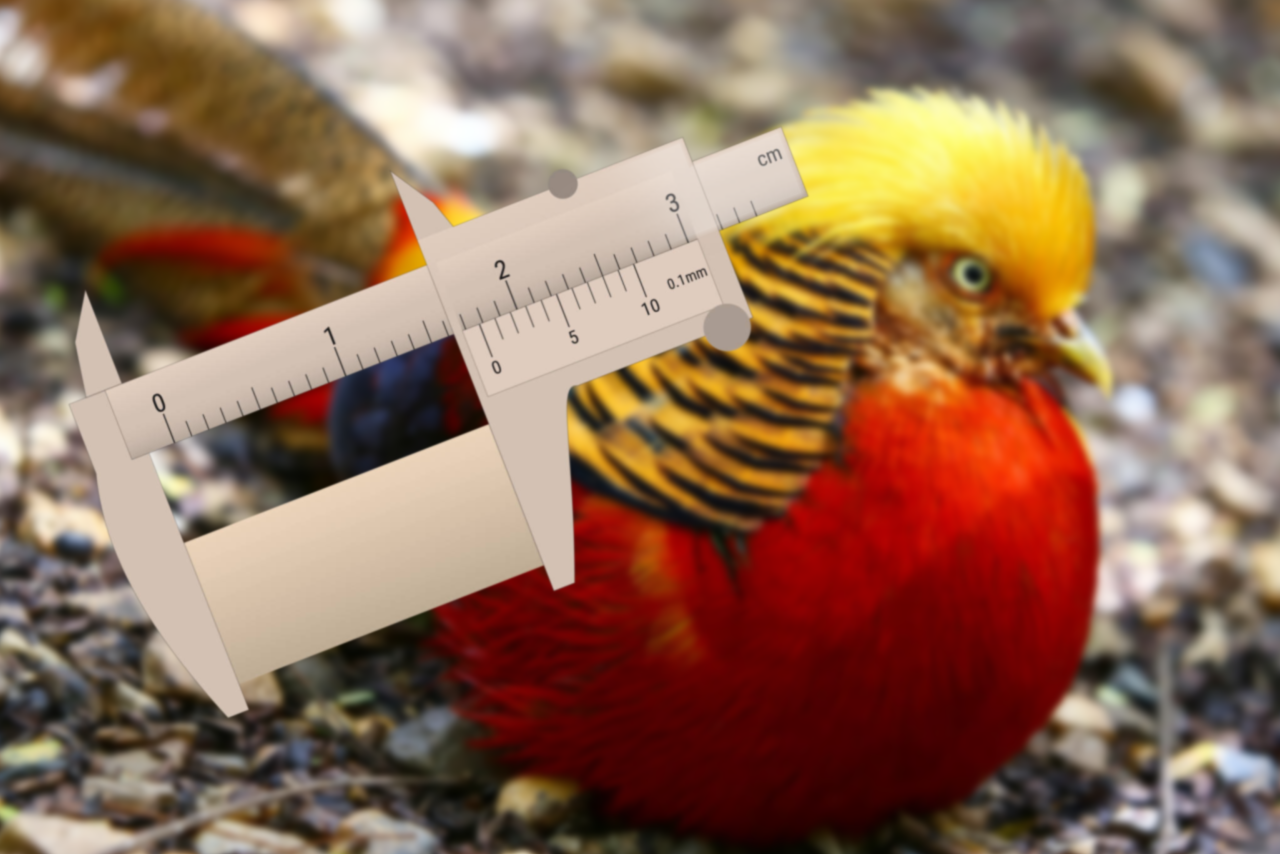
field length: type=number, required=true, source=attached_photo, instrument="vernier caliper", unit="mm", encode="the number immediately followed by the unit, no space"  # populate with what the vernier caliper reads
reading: 17.8mm
